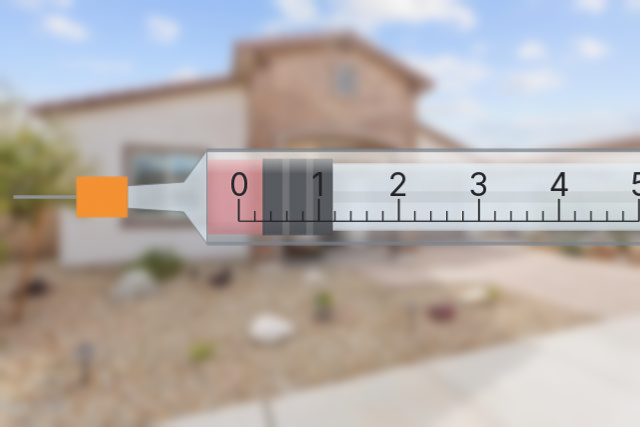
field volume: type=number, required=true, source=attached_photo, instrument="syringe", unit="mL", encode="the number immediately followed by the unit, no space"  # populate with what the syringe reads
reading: 0.3mL
